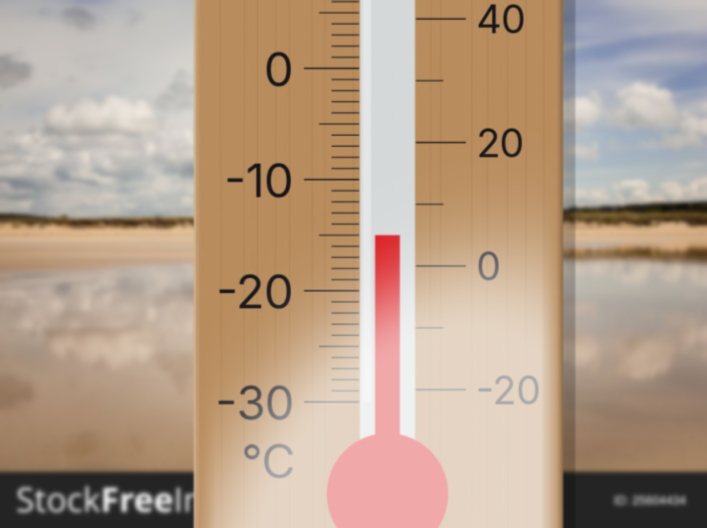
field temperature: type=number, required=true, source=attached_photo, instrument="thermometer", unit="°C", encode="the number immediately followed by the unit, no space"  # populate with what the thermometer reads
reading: -15°C
